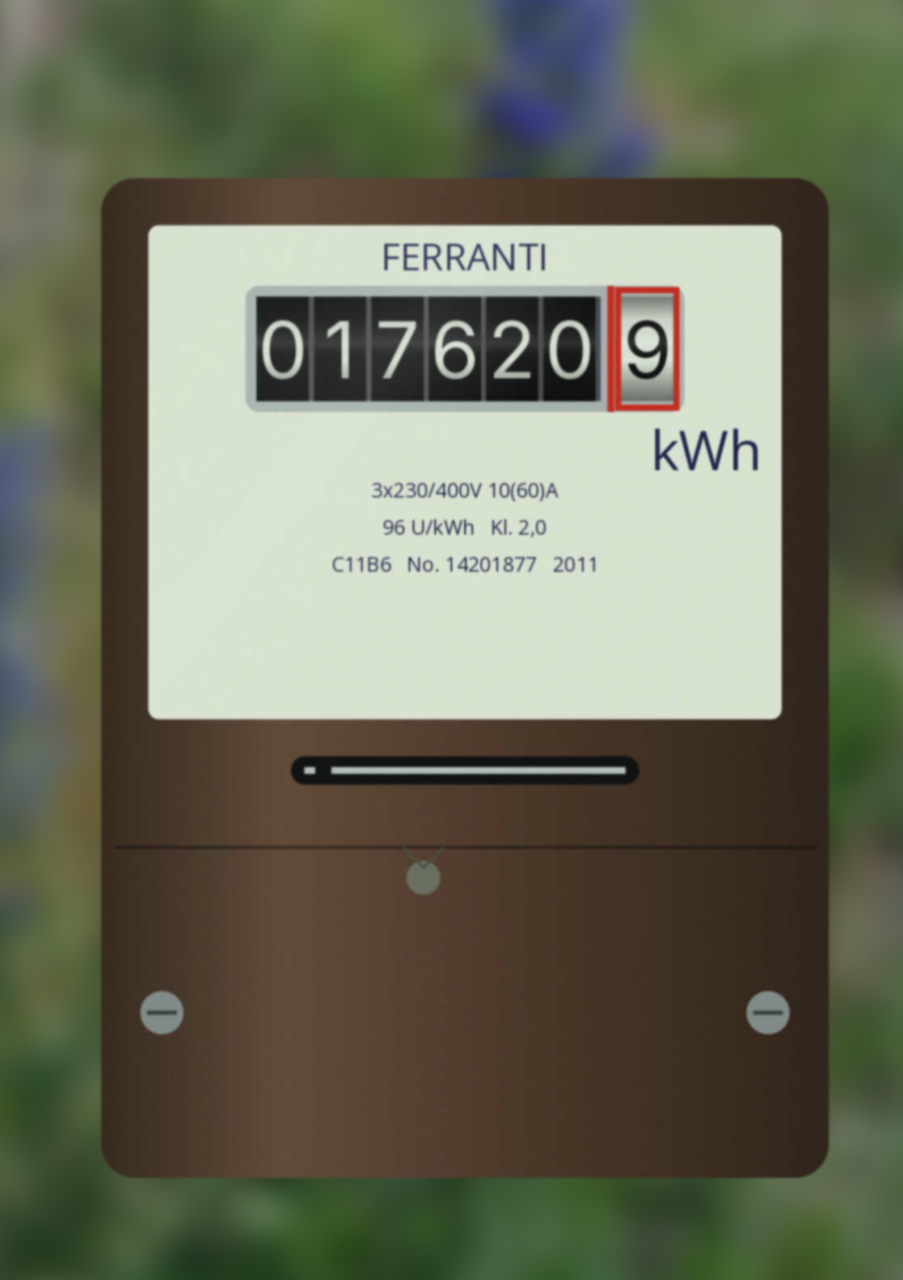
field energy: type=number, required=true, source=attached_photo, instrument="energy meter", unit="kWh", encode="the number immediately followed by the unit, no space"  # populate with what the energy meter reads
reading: 17620.9kWh
